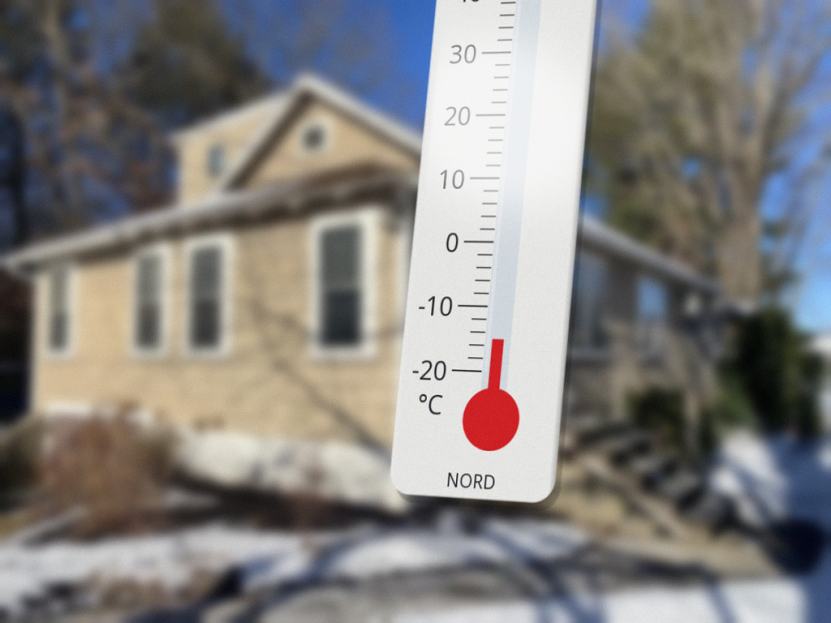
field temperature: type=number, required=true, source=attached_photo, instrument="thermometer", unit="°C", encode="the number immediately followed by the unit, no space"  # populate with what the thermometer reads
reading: -15°C
